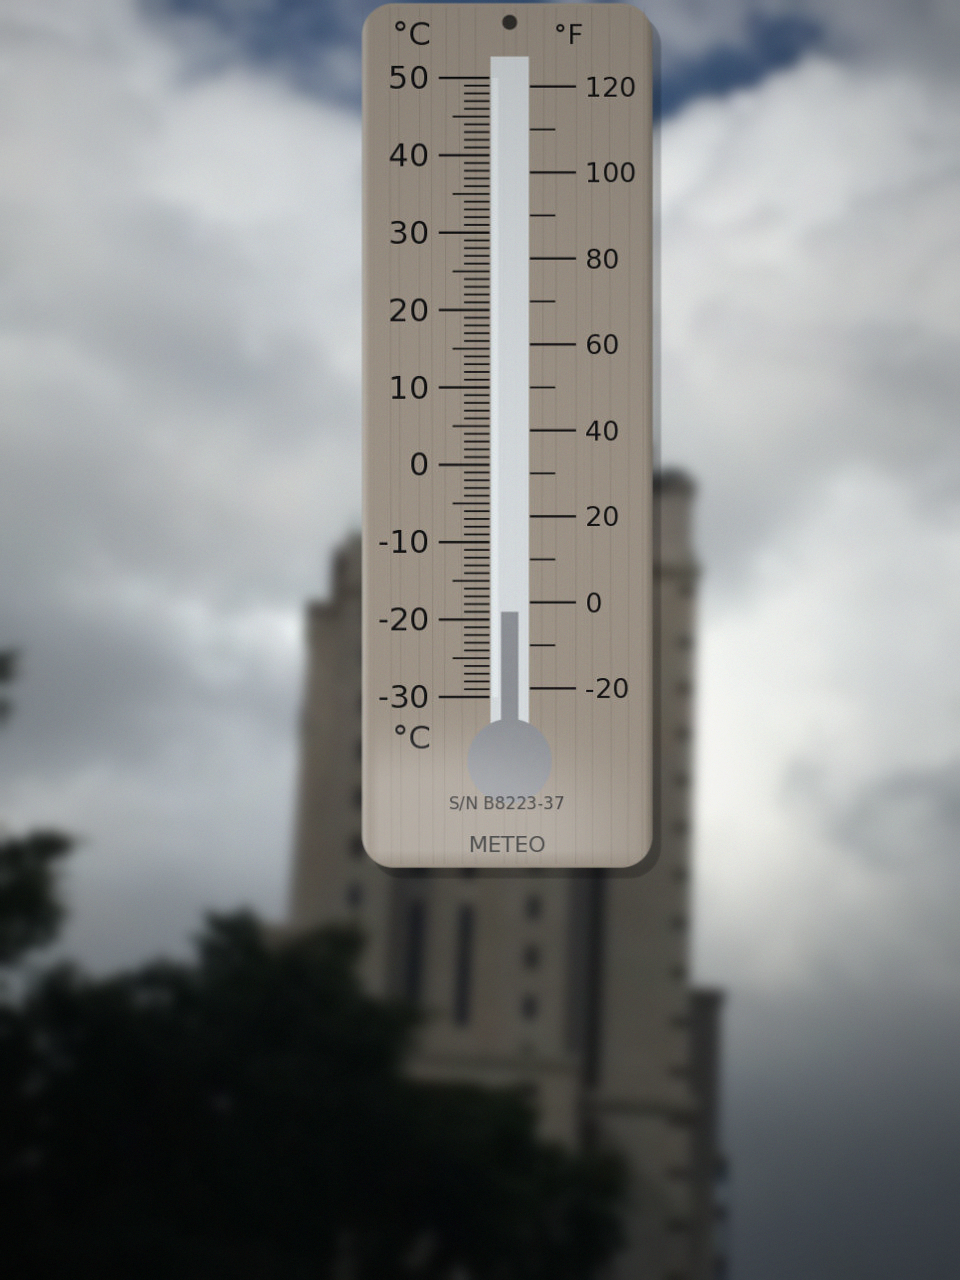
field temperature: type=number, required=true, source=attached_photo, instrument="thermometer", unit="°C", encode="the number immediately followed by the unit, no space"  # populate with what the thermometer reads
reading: -19°C
